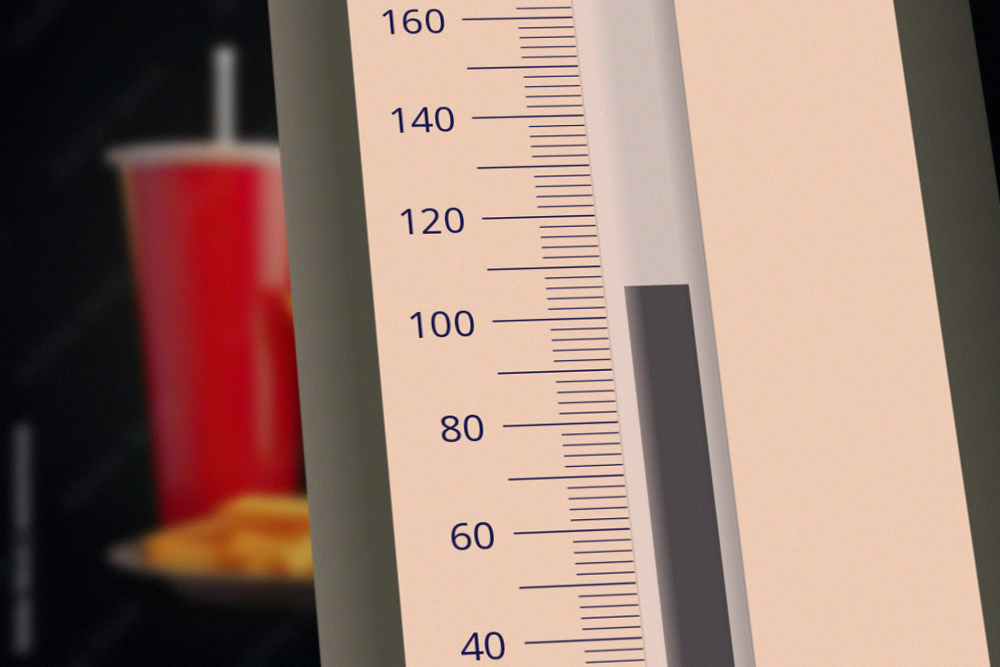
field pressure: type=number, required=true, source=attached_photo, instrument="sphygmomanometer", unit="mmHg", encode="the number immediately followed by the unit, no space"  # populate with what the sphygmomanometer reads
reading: 106mmHg
